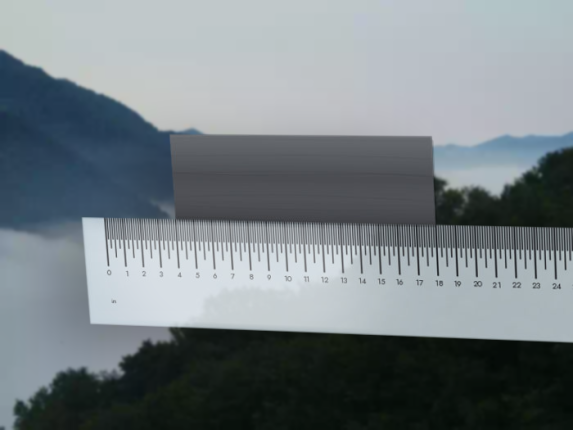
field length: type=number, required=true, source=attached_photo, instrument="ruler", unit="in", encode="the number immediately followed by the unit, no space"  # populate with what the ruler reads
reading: 14in
